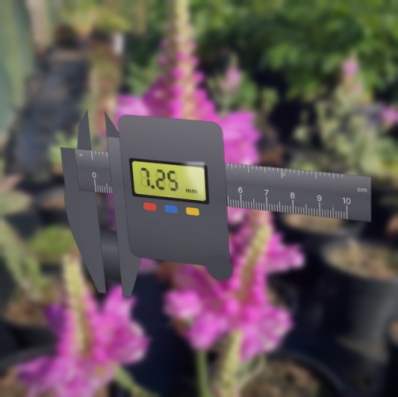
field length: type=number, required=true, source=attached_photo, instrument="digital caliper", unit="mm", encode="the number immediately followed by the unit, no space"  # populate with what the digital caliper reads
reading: 7.25mm
